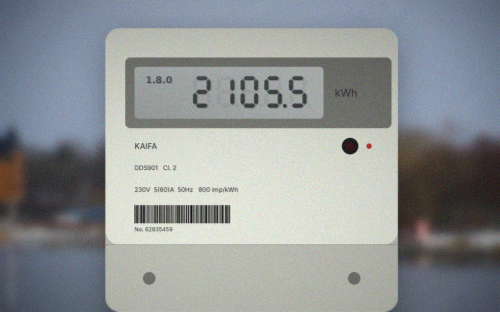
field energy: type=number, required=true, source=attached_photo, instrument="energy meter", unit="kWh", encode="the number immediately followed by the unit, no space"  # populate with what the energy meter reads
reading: 2105.5kWh
